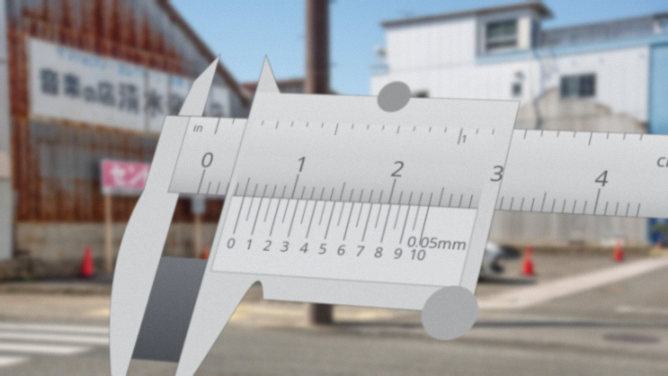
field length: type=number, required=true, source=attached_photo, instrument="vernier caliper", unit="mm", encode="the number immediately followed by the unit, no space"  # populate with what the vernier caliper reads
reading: 5.0mm
